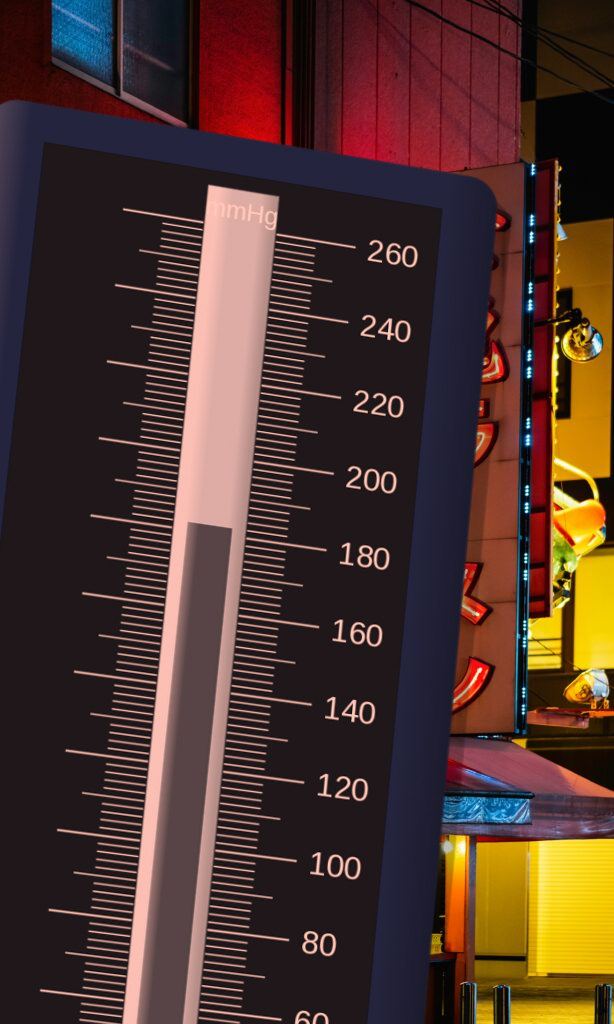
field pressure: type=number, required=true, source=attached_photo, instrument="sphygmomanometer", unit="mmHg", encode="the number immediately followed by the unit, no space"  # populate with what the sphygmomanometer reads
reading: 182mmHg
